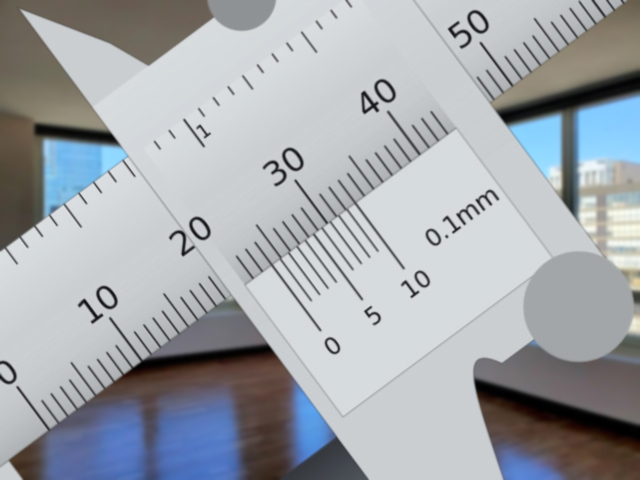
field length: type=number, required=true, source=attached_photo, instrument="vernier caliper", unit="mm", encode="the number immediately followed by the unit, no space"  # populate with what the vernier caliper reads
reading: 24.0mm
